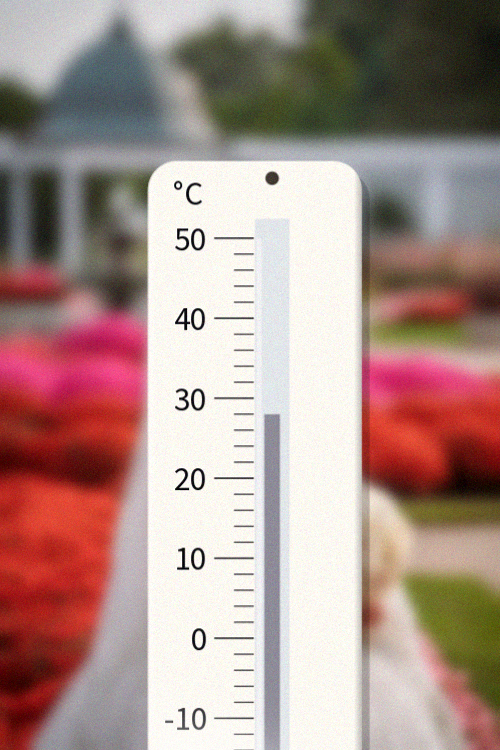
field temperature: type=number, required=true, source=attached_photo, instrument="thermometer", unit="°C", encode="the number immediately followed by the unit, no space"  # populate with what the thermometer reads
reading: 28°C
